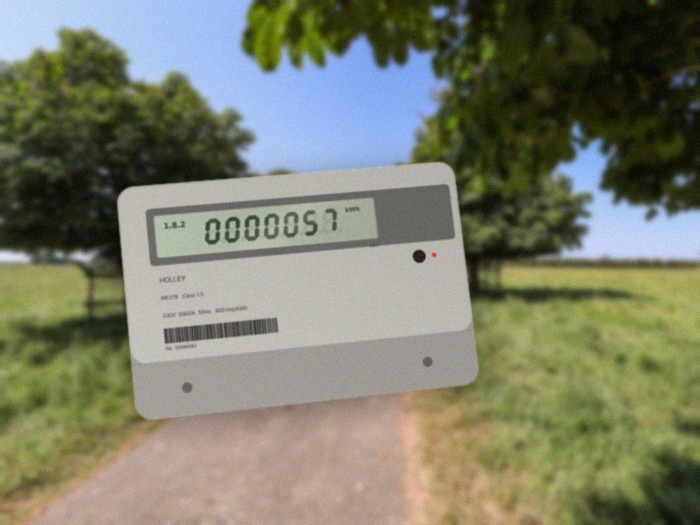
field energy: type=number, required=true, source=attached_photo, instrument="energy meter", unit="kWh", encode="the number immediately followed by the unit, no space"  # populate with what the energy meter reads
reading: 57kWh
